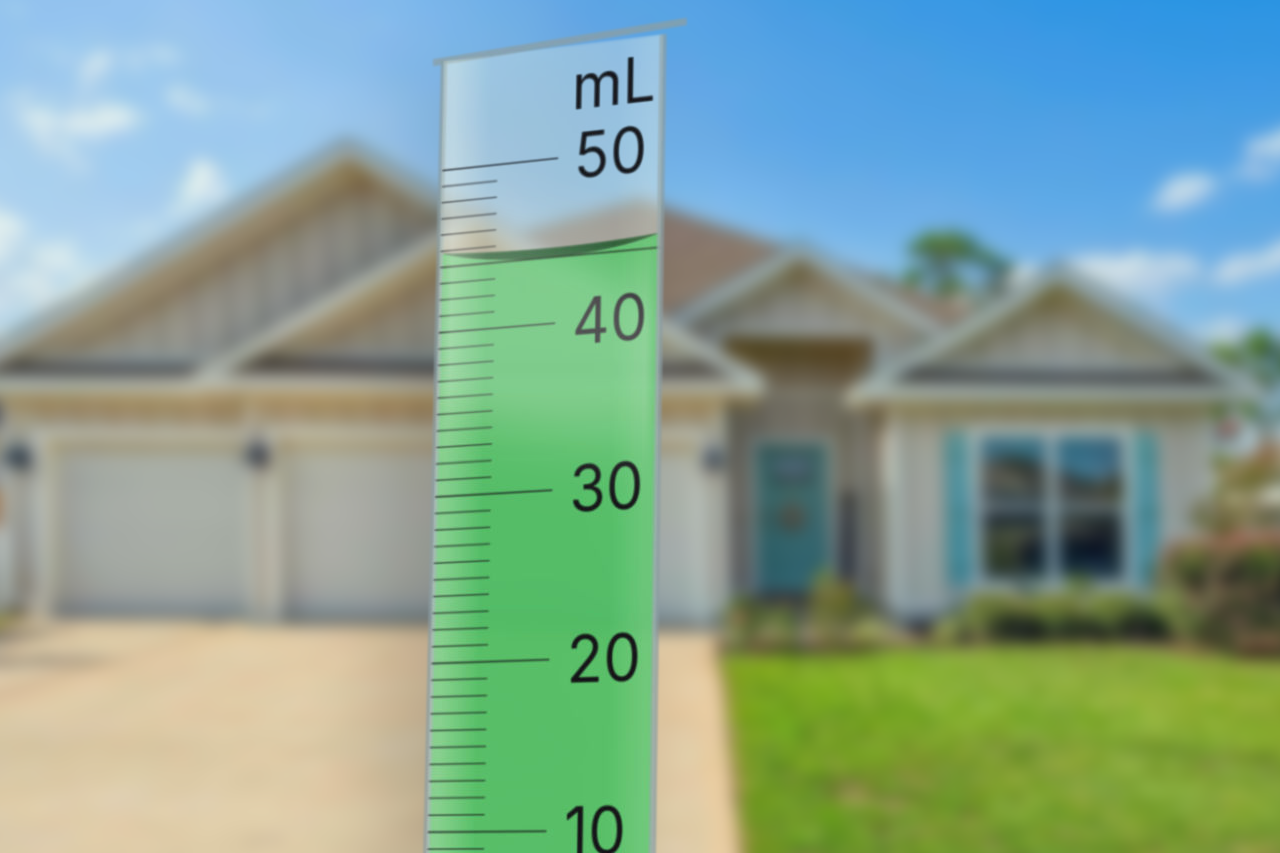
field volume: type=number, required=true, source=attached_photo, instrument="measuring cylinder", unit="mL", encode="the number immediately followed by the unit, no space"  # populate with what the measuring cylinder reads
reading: 44mL
